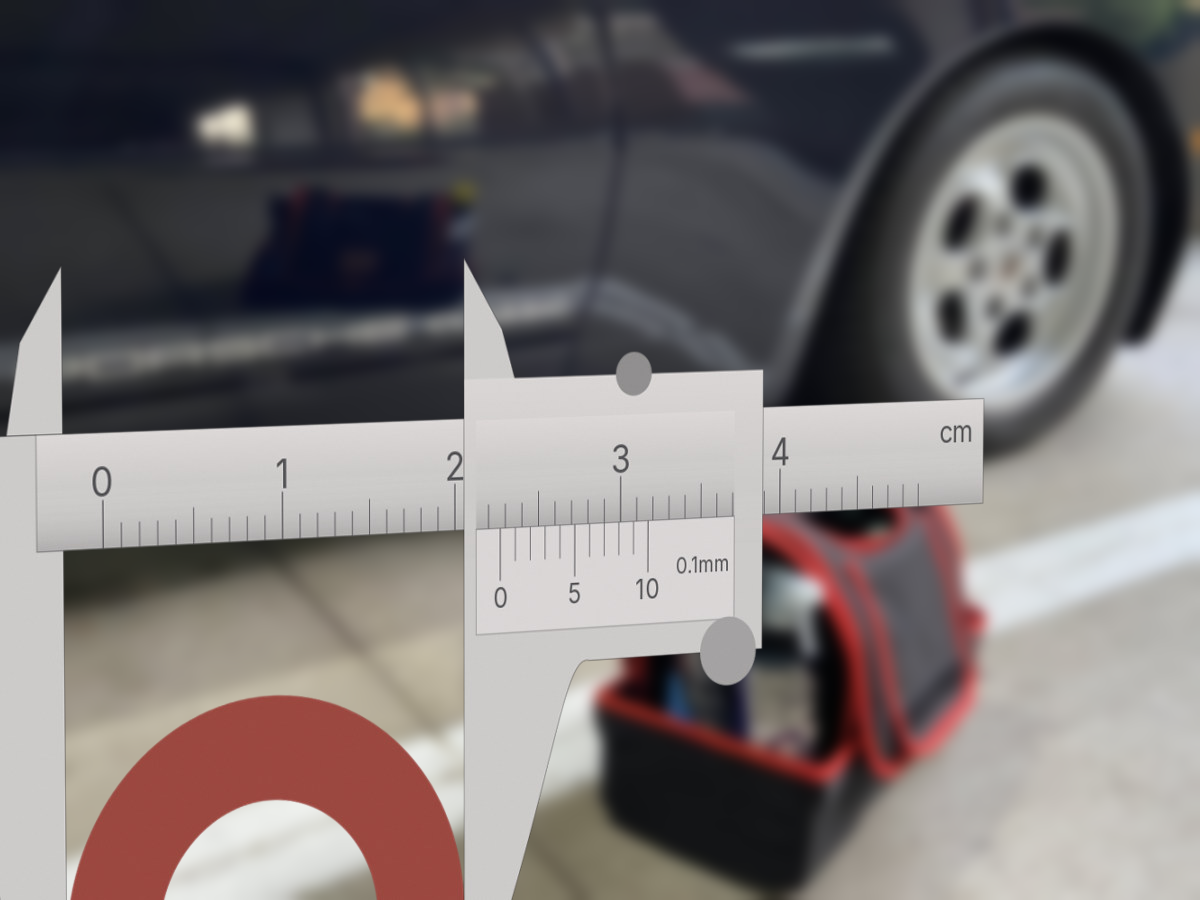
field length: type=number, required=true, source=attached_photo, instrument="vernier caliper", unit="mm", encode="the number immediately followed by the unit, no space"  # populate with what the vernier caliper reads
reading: 22.7mm
